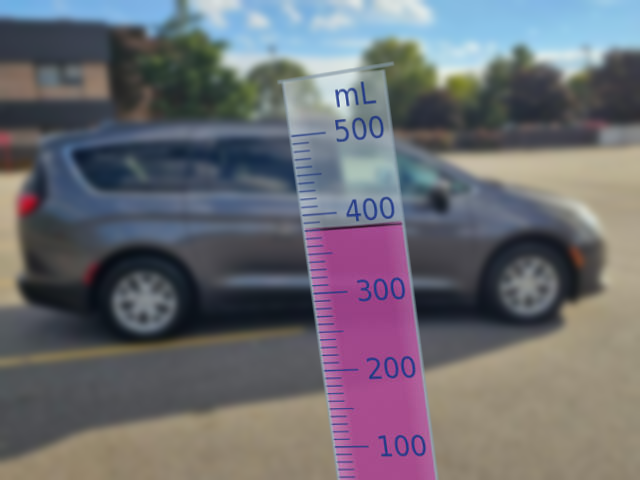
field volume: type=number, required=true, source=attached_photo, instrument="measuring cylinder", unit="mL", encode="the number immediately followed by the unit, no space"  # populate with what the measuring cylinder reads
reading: 380mL
